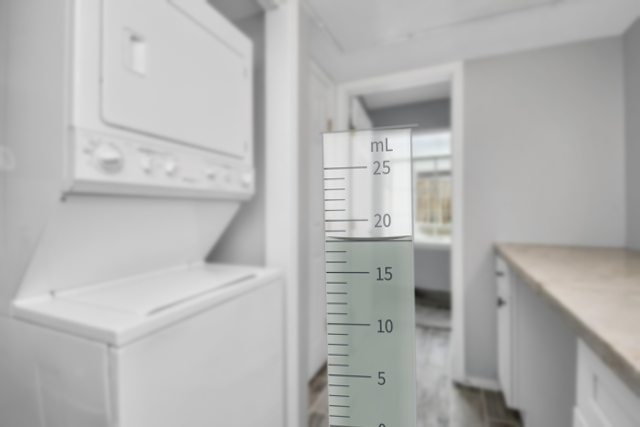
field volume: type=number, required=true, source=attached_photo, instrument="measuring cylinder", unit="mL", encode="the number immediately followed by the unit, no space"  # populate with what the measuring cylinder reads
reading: 18mL
